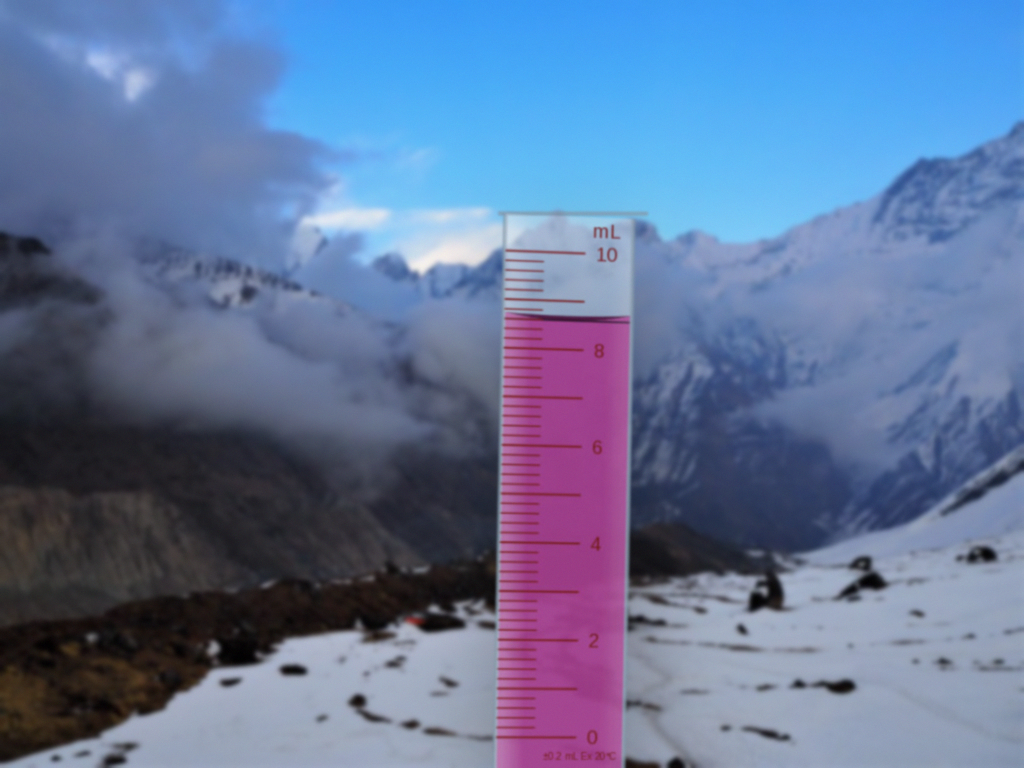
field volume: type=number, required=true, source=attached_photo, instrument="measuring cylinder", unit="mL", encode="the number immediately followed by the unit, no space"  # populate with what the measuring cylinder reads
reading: 8.6mL
